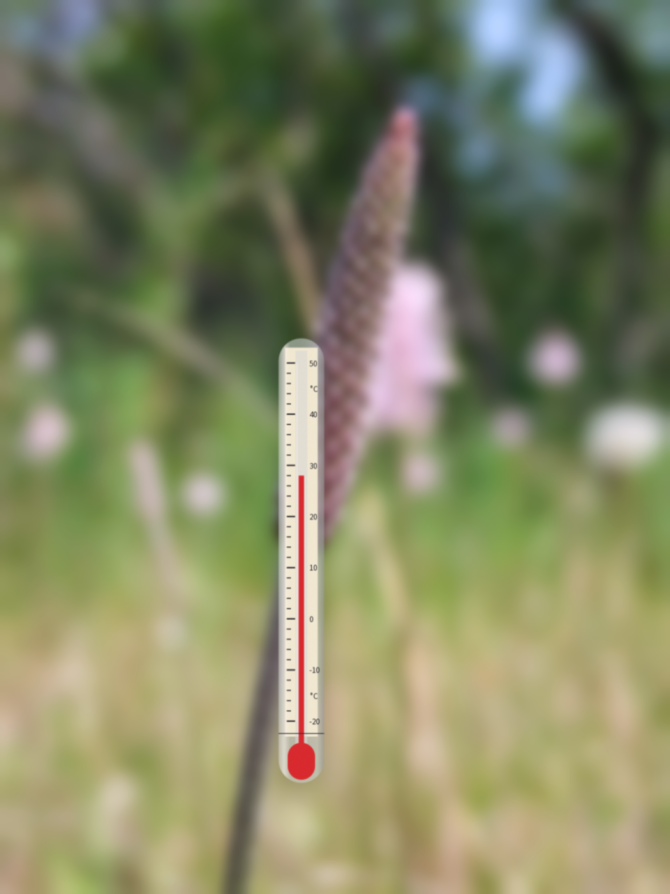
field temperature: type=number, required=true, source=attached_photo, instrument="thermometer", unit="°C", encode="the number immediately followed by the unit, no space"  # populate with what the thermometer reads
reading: 28°C
